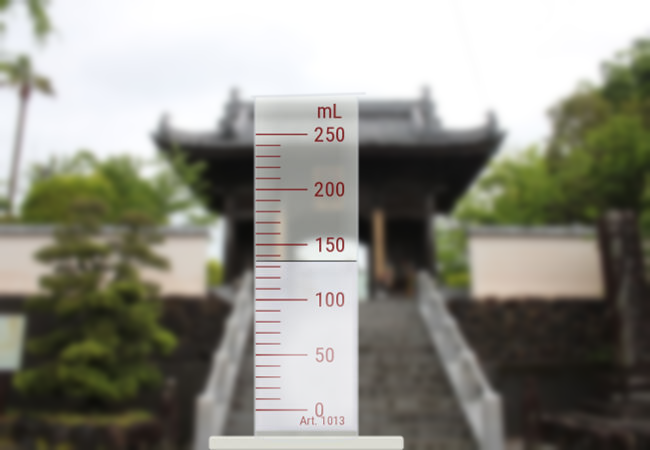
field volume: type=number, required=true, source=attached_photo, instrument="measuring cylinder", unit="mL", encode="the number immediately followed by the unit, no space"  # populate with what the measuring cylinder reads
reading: 135mL
